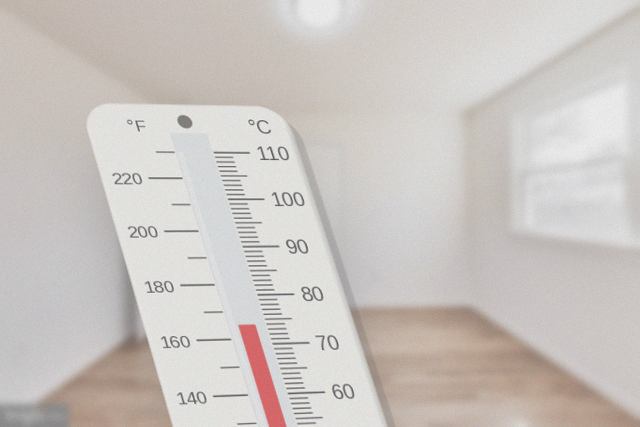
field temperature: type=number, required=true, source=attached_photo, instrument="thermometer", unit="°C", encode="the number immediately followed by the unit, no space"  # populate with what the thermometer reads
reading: 74°C
